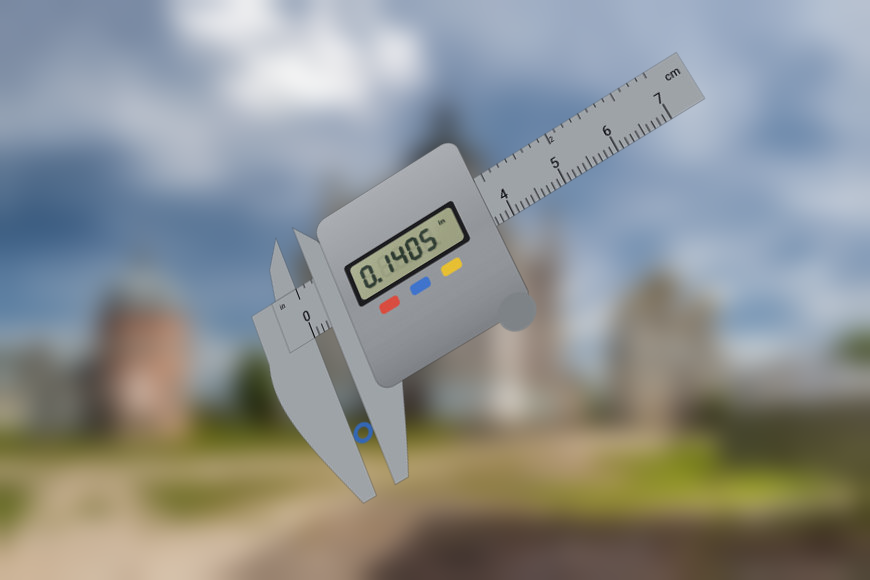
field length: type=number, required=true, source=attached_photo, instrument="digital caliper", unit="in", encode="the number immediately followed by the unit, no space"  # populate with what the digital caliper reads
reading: 0.1405in
